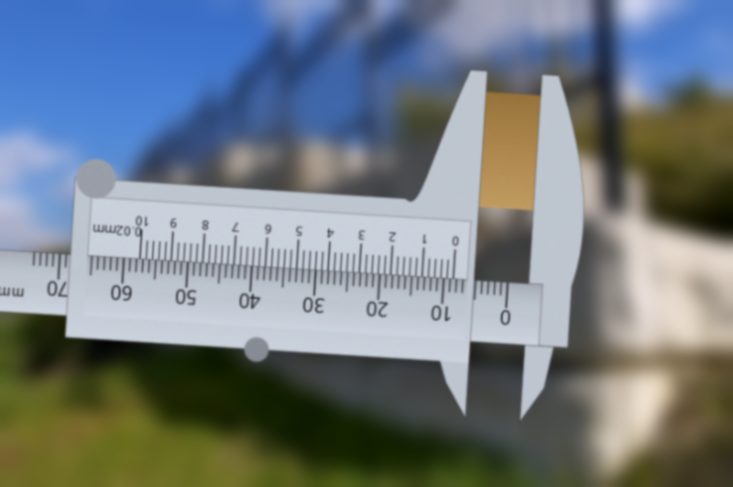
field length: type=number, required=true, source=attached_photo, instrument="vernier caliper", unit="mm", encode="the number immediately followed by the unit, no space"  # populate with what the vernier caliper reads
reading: 8.5mm
